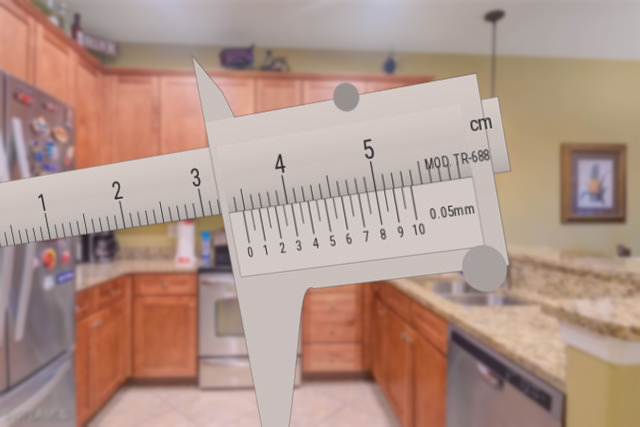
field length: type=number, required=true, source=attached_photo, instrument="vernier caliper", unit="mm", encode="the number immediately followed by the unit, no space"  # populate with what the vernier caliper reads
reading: 34.8mm
